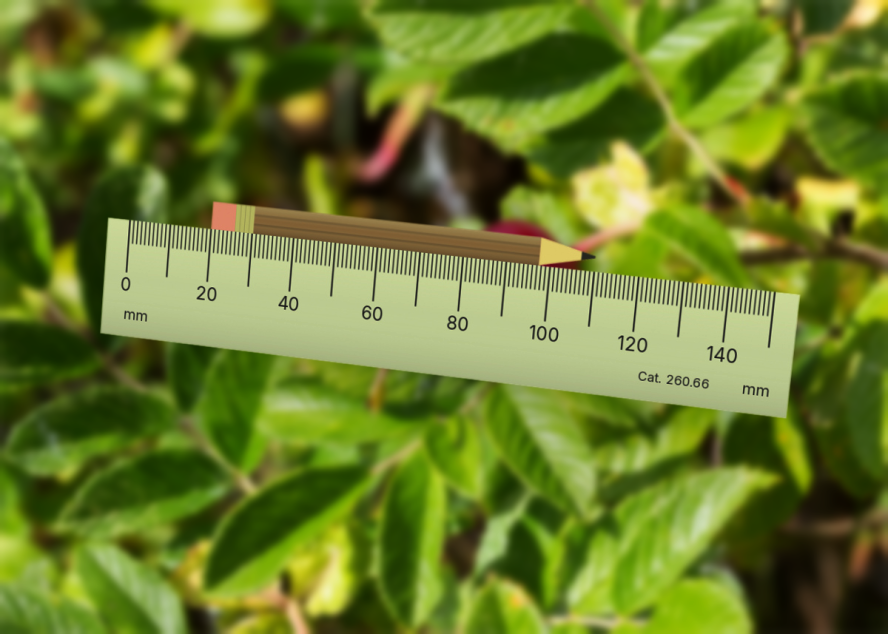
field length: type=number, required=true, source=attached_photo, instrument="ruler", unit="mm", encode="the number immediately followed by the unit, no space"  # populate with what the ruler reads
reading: 90mm
